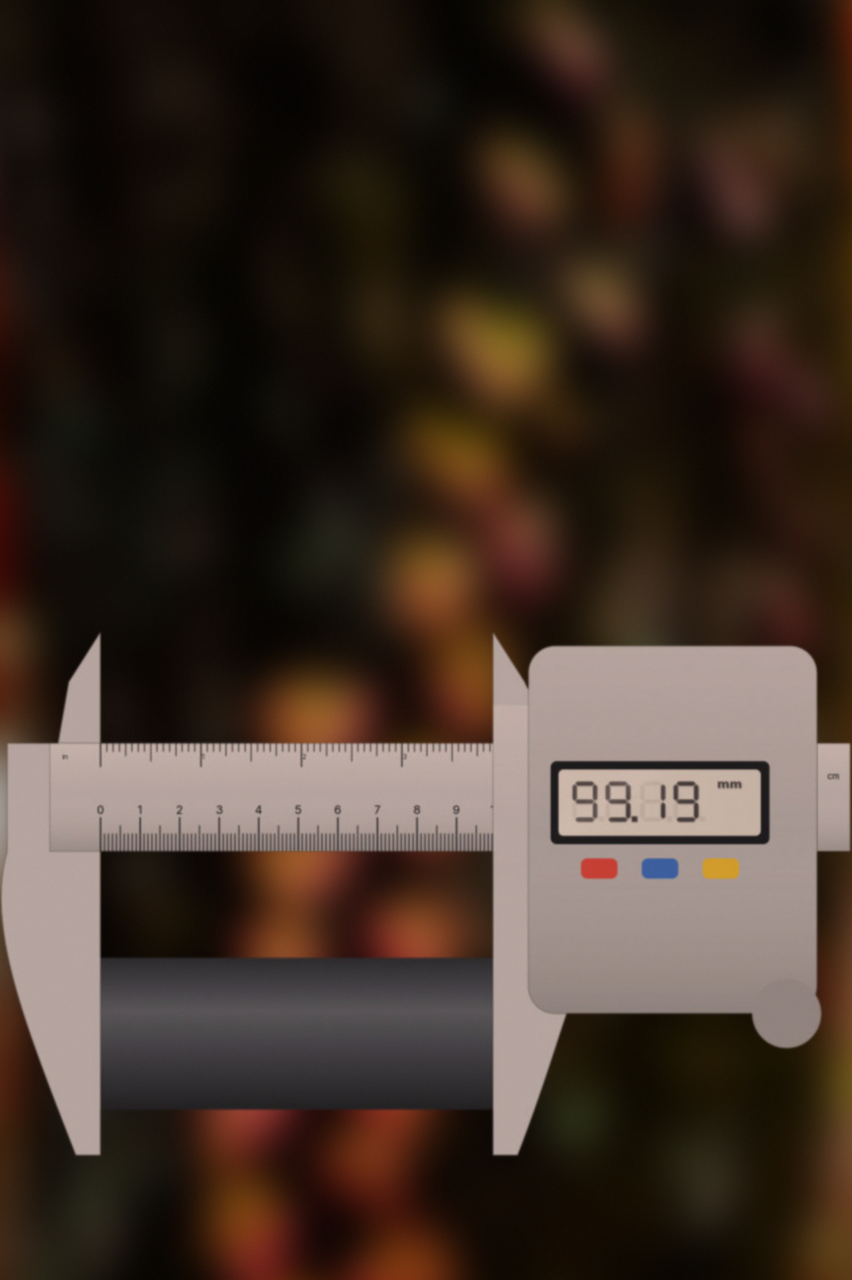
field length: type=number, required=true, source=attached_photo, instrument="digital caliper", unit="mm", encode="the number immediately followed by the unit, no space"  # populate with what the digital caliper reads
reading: 99.19mm
